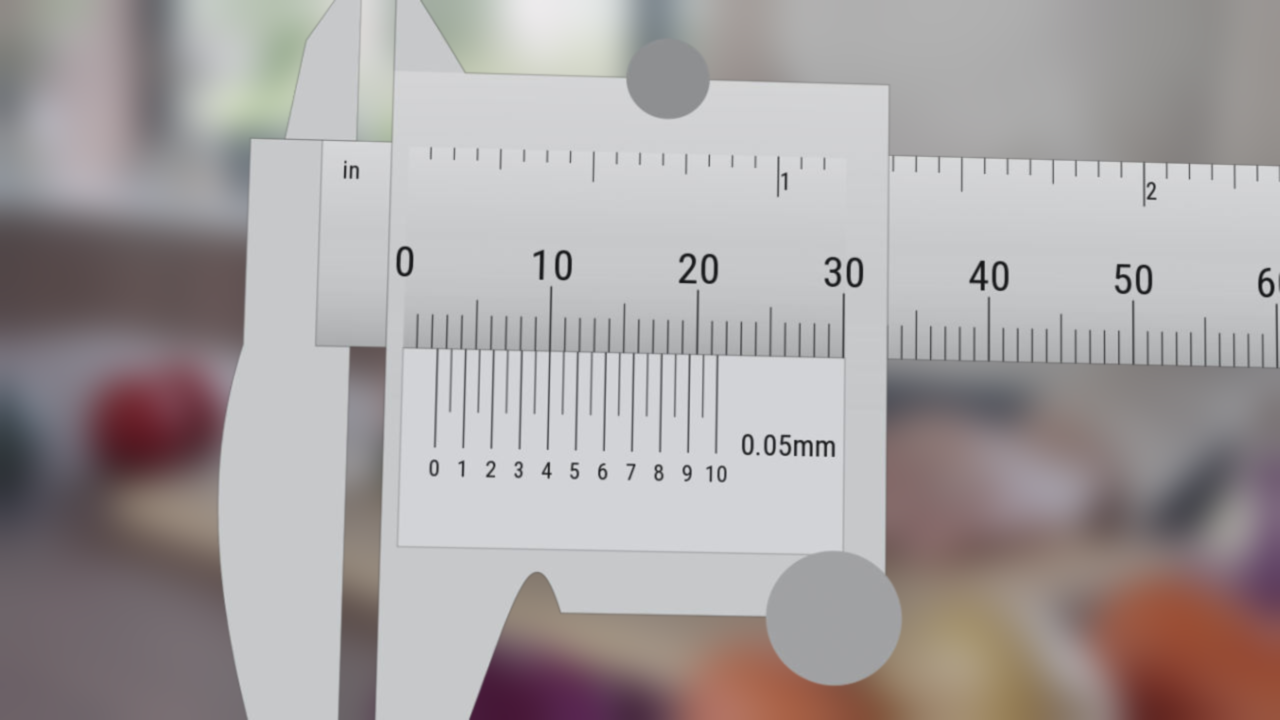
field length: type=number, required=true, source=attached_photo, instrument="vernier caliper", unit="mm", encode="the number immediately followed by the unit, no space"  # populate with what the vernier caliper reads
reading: 2.4mm
